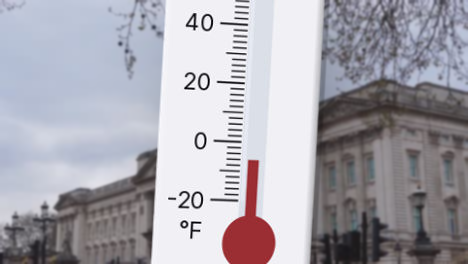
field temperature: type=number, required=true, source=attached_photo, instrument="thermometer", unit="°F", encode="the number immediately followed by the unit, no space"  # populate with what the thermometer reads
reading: -6°F
